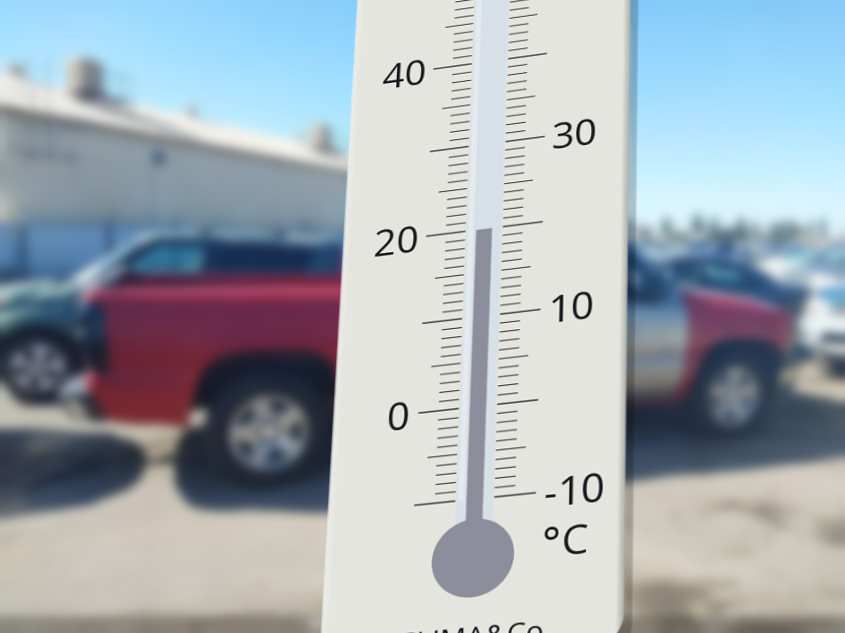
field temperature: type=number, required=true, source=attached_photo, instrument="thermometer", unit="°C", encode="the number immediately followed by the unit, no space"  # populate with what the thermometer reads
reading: 20°C
